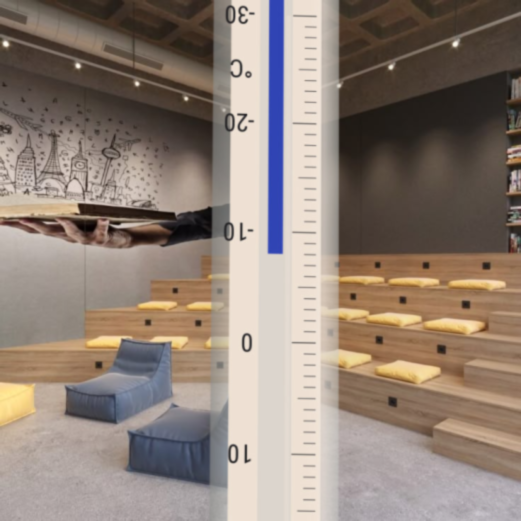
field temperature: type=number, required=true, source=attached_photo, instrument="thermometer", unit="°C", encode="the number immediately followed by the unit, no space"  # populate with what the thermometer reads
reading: -8°C
